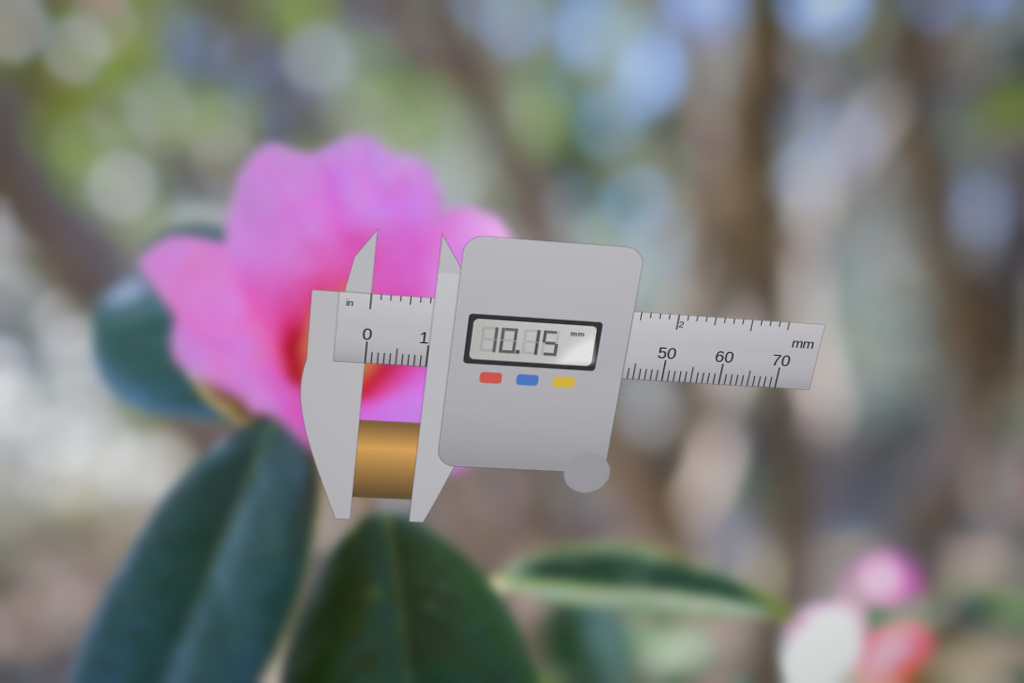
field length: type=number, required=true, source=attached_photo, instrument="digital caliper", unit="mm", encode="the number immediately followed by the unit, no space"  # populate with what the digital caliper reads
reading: 10.15mm
